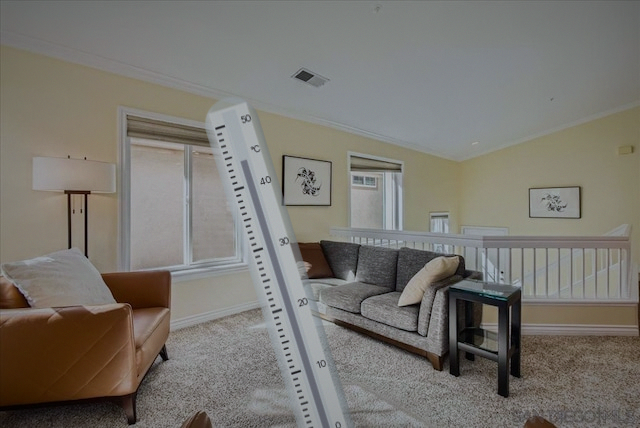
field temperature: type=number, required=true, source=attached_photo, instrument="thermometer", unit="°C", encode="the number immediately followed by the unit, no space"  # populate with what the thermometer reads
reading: 44°C
